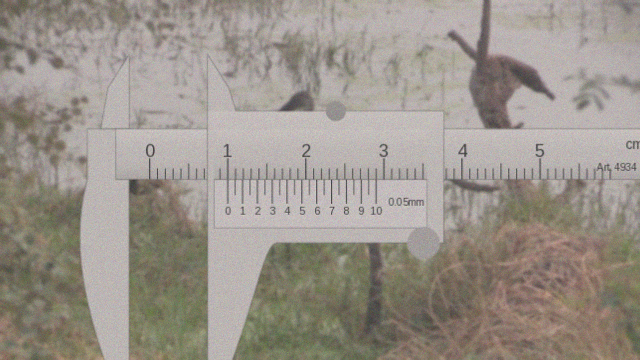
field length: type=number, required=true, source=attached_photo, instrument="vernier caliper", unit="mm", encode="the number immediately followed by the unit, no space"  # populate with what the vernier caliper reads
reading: 10.0mm
